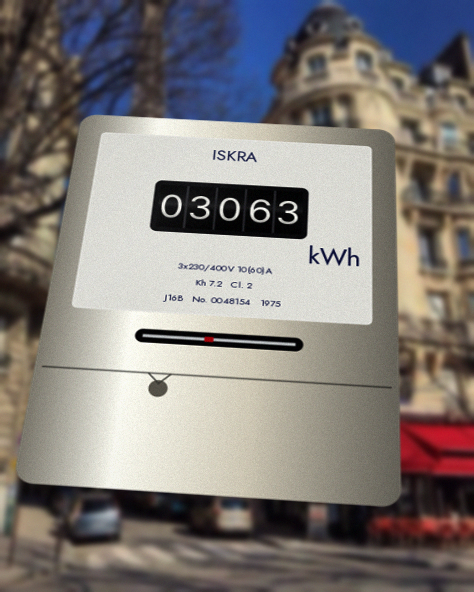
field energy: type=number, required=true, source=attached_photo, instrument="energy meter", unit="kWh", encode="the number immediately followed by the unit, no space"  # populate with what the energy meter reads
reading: 3063kWh
